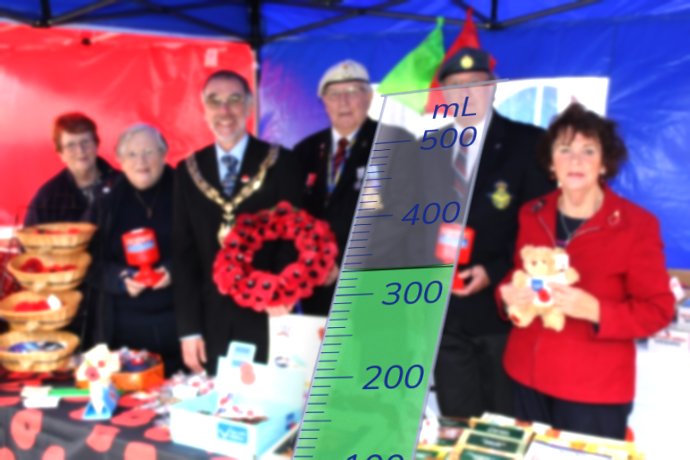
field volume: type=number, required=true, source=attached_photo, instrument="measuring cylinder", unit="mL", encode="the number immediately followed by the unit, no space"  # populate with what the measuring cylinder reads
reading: 330mL
